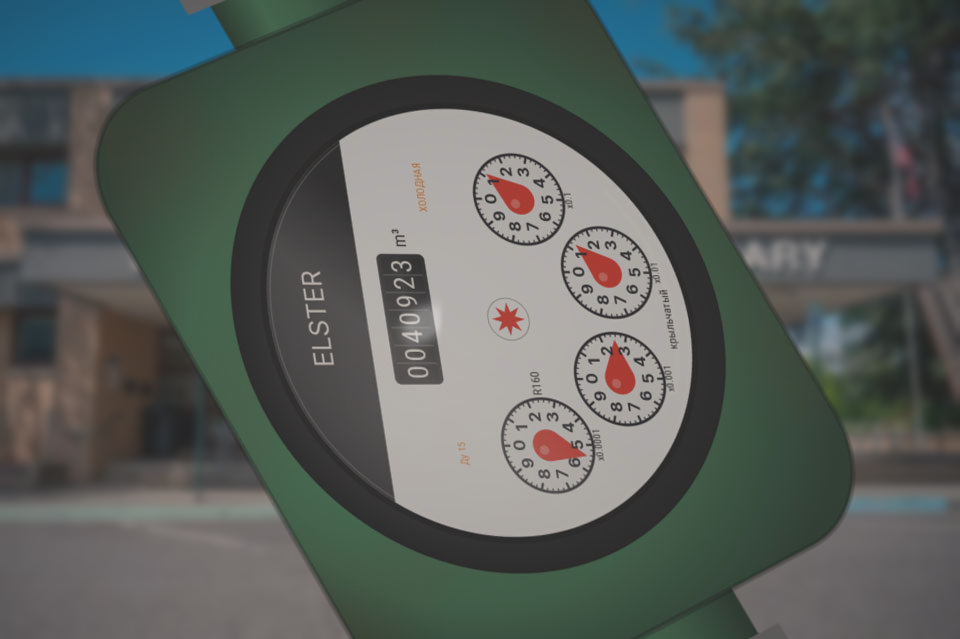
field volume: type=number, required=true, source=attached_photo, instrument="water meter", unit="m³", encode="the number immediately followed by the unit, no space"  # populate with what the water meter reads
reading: 40923.1125m³
